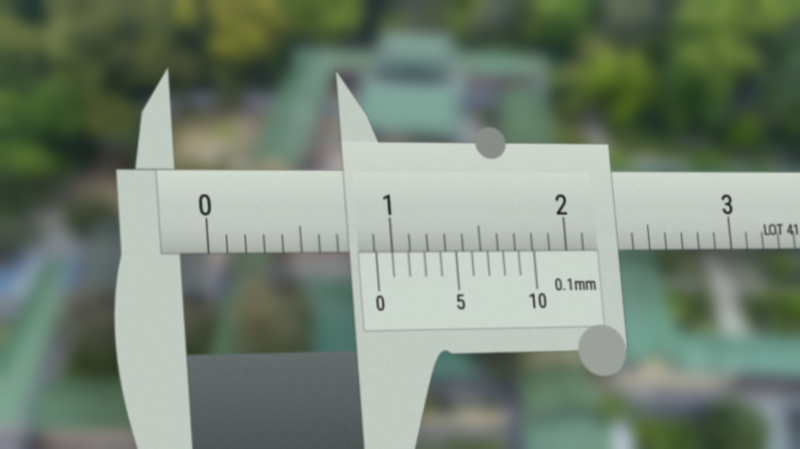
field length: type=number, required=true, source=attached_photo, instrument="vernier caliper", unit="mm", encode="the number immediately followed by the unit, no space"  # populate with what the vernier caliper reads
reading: 9.1mm
